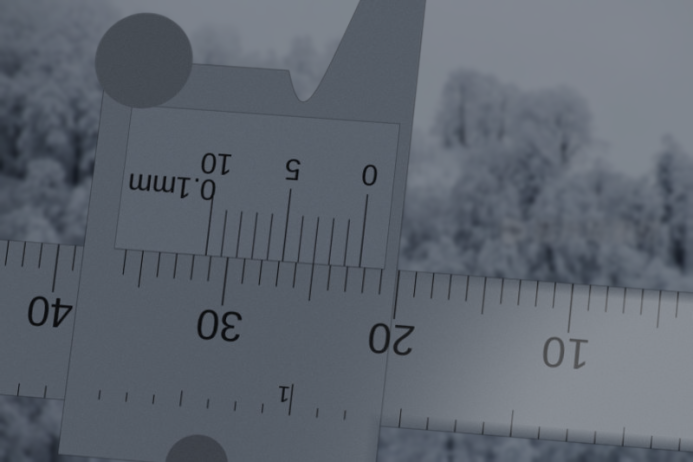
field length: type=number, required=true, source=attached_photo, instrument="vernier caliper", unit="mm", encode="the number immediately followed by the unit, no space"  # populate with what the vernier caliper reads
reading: 22.3mm
